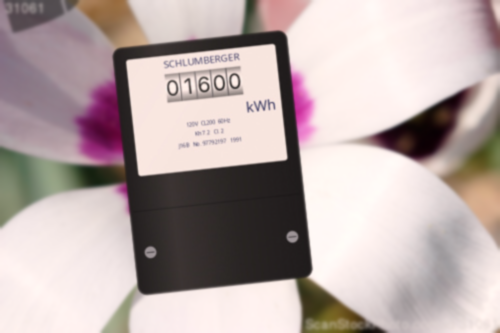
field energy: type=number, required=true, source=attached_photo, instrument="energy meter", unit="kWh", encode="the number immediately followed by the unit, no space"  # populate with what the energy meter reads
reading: 1600kWh
